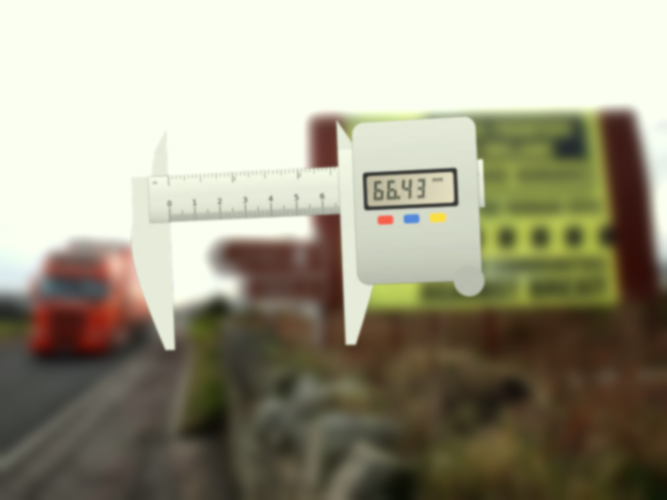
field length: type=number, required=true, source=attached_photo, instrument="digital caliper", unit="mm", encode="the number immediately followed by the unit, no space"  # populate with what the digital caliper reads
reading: 66.43mm
